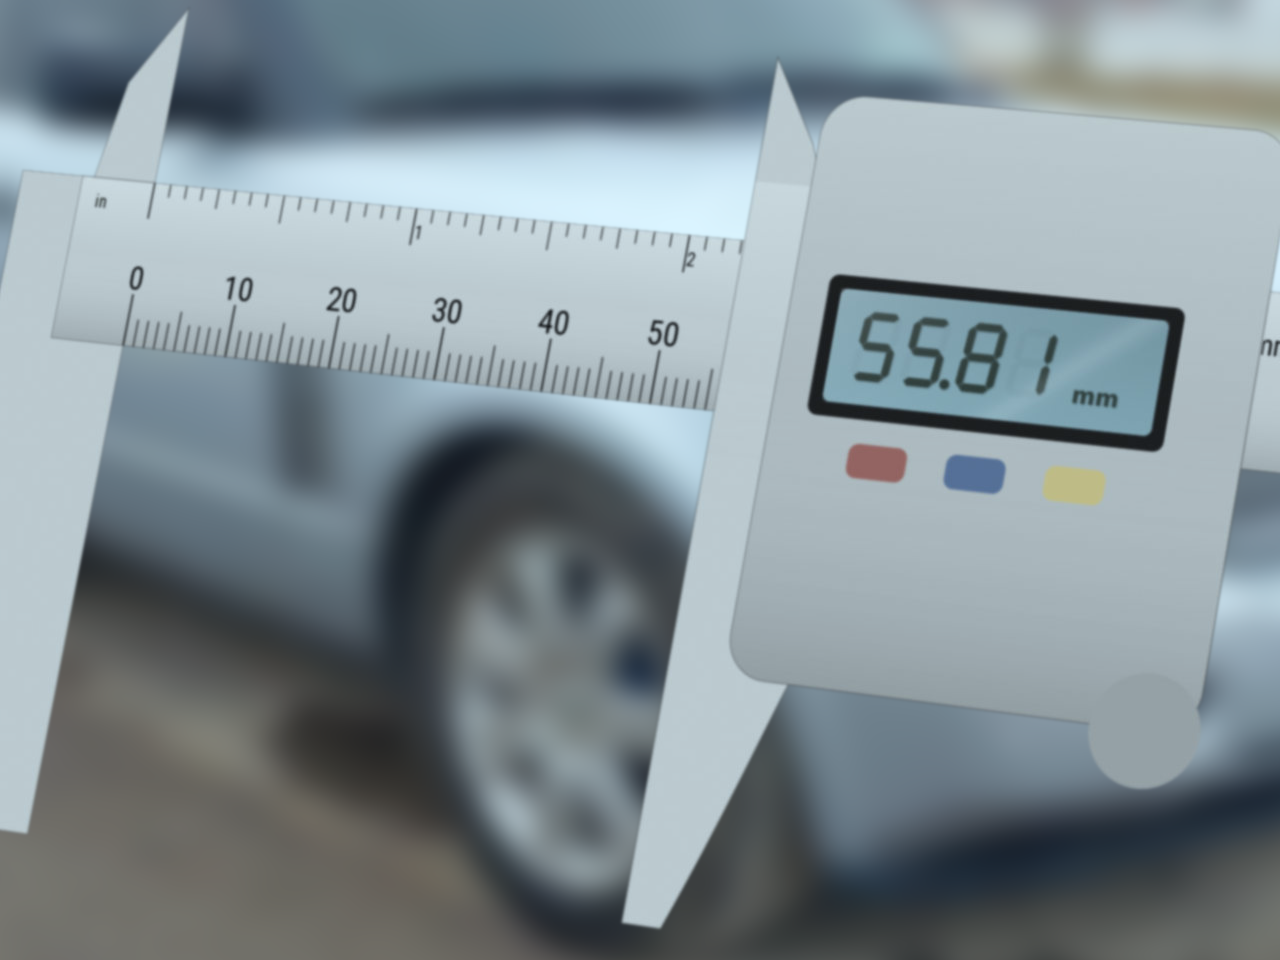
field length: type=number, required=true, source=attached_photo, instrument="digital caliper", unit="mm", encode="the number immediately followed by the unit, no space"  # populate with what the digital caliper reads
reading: 55.81mm
